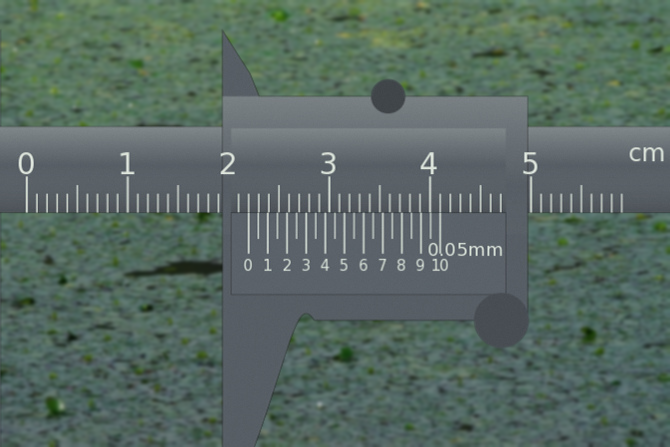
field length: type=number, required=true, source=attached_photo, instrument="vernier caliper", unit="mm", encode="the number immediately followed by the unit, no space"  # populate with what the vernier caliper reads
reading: 22.0mm
